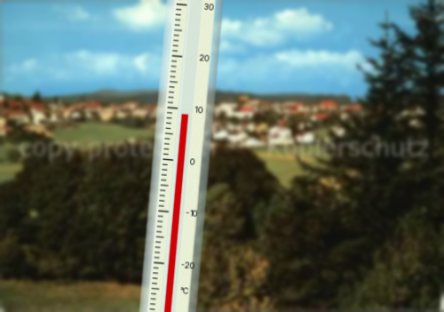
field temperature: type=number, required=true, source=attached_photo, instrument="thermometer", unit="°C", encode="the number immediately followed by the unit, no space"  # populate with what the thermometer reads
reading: 9°C
